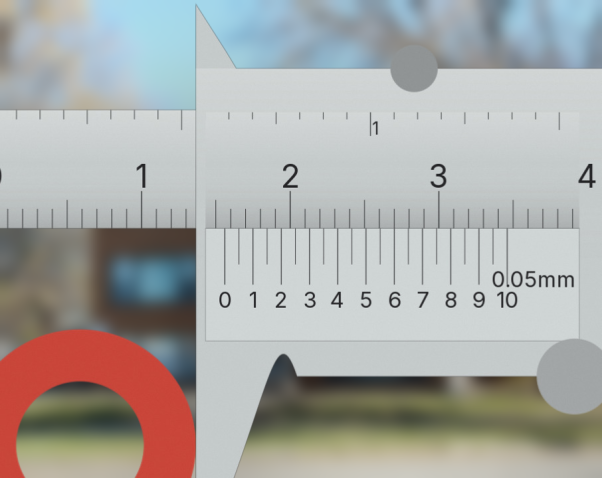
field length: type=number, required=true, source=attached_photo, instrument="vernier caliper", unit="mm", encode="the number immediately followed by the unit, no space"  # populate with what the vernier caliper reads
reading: 15.6mm
